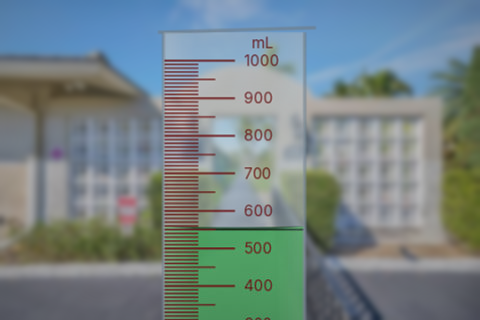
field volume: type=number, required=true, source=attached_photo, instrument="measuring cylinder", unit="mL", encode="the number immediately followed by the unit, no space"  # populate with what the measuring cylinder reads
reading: 550mL
